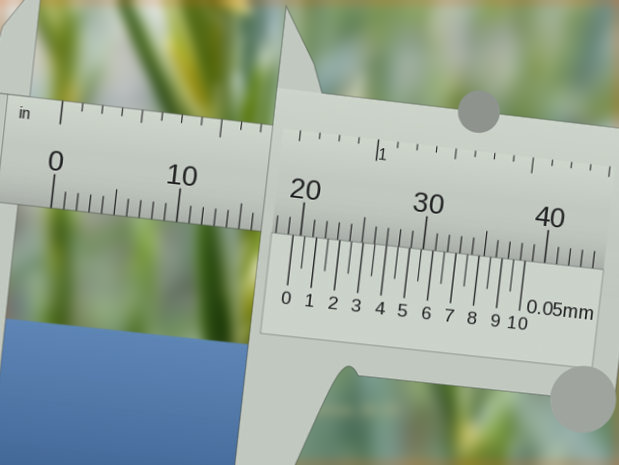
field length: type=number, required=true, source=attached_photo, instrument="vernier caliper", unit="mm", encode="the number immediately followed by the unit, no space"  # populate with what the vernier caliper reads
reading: 19.4mm
